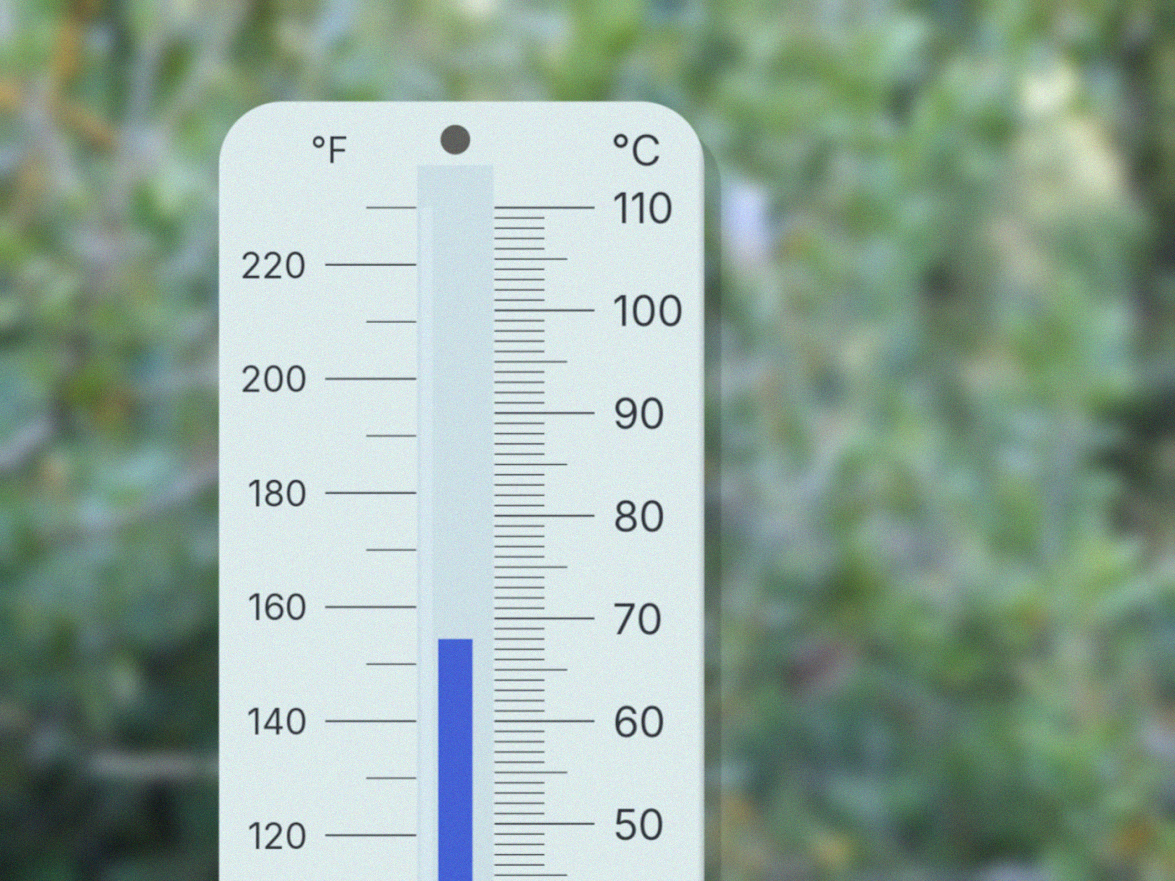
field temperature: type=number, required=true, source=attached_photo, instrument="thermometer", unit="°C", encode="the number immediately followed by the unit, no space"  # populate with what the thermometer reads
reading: 68°C
